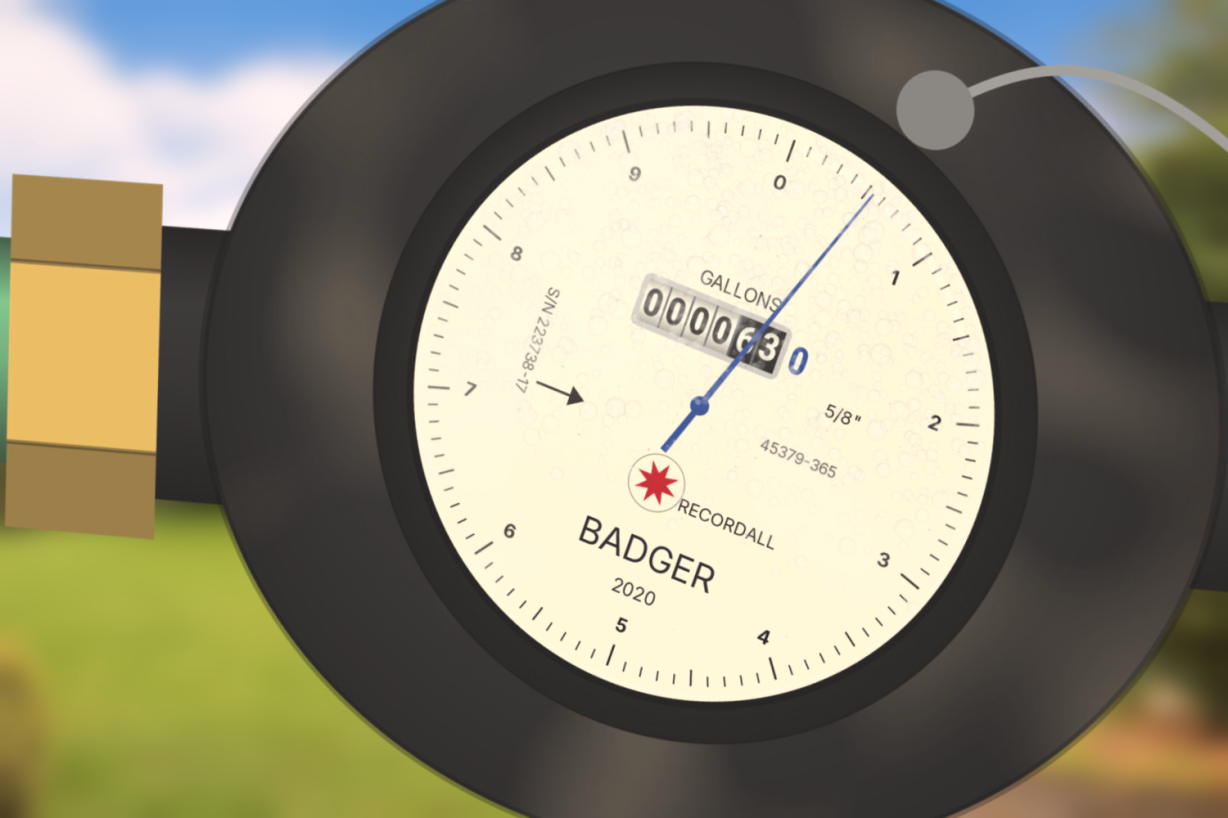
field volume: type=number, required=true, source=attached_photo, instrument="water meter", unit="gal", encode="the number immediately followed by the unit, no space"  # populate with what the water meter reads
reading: 630.5gal
